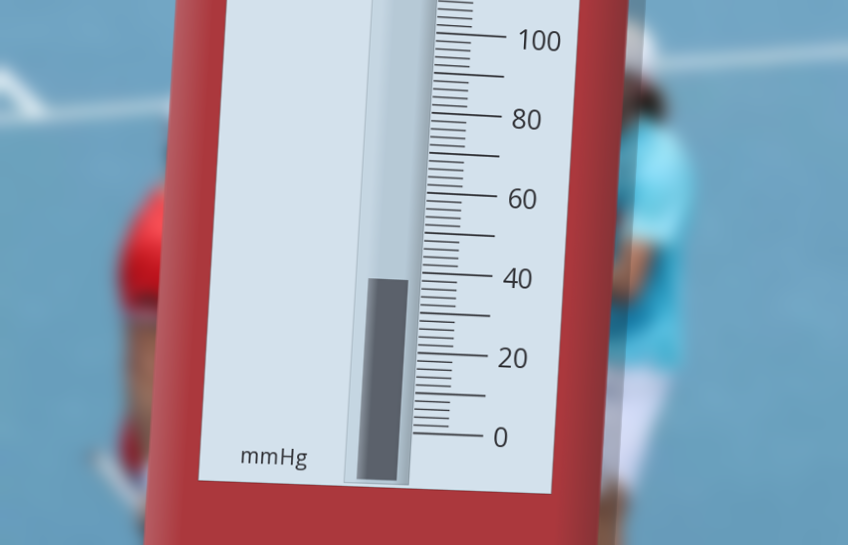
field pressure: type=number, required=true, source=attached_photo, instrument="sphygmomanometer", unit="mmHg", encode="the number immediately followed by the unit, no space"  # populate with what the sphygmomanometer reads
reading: 38mmHg
